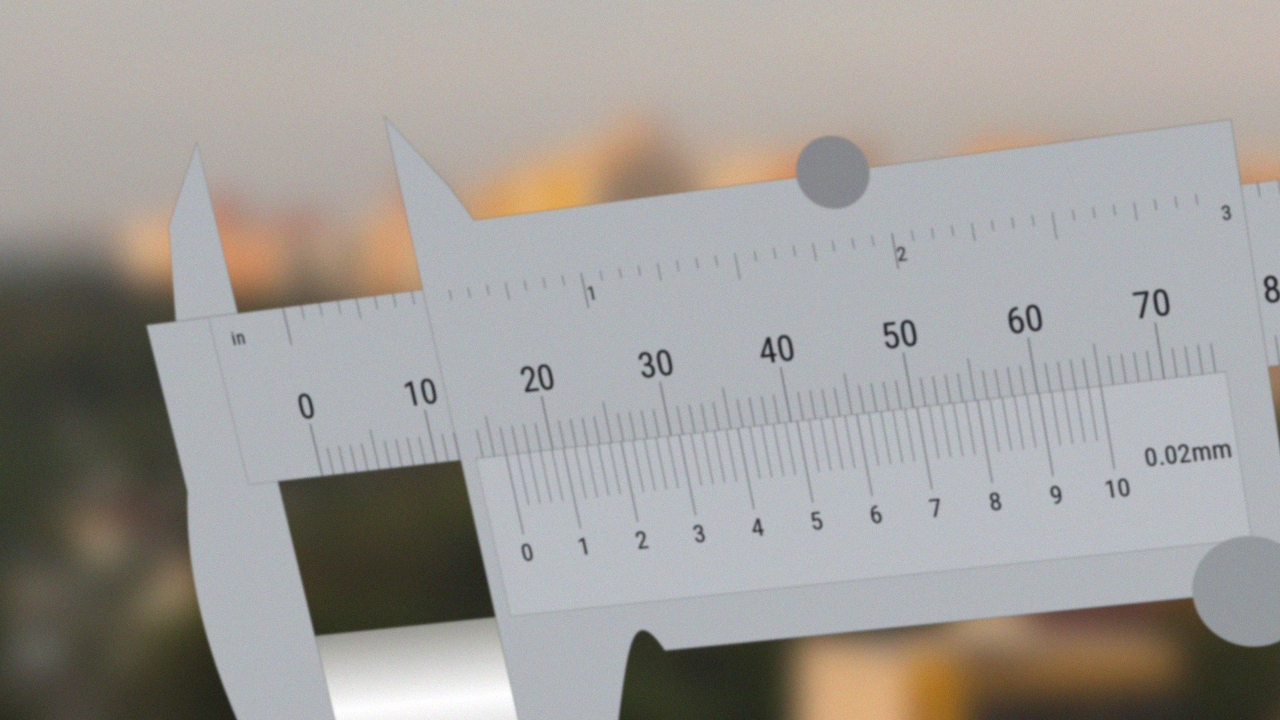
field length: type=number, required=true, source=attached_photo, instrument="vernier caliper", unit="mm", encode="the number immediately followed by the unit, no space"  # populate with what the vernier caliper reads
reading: 16.0mm
